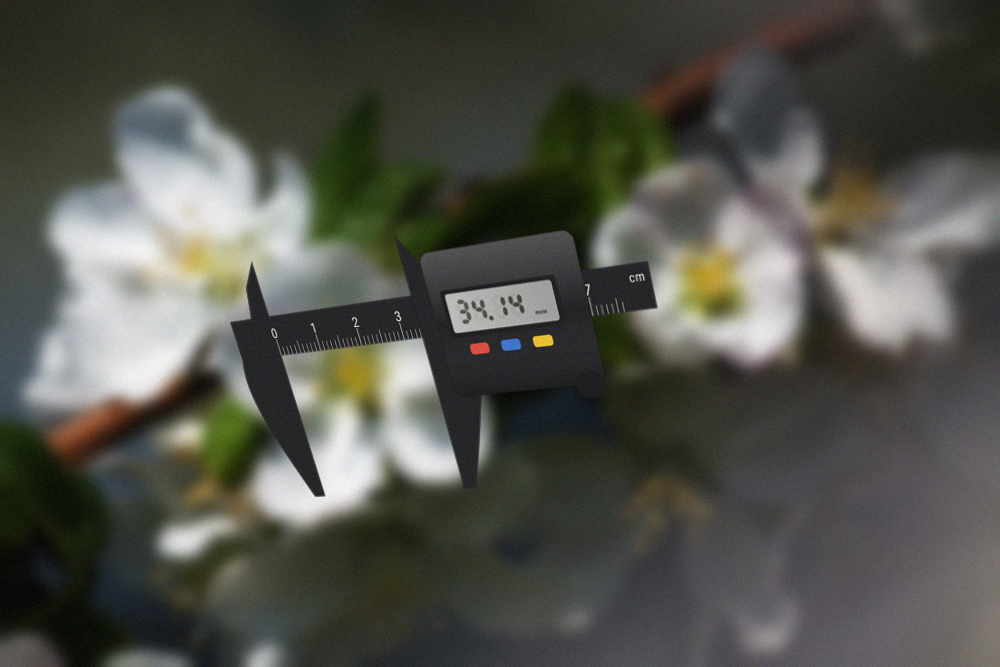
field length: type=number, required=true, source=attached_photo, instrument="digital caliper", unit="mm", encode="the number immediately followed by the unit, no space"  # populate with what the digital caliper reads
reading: 34.14mm
